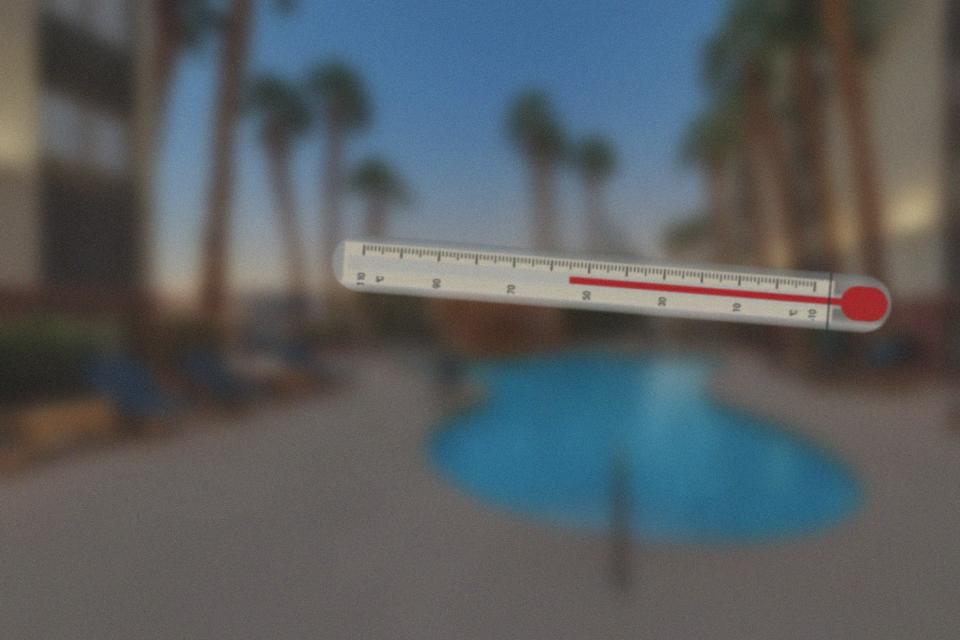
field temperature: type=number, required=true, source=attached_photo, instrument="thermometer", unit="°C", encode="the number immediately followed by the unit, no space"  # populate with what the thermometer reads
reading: 55°C
